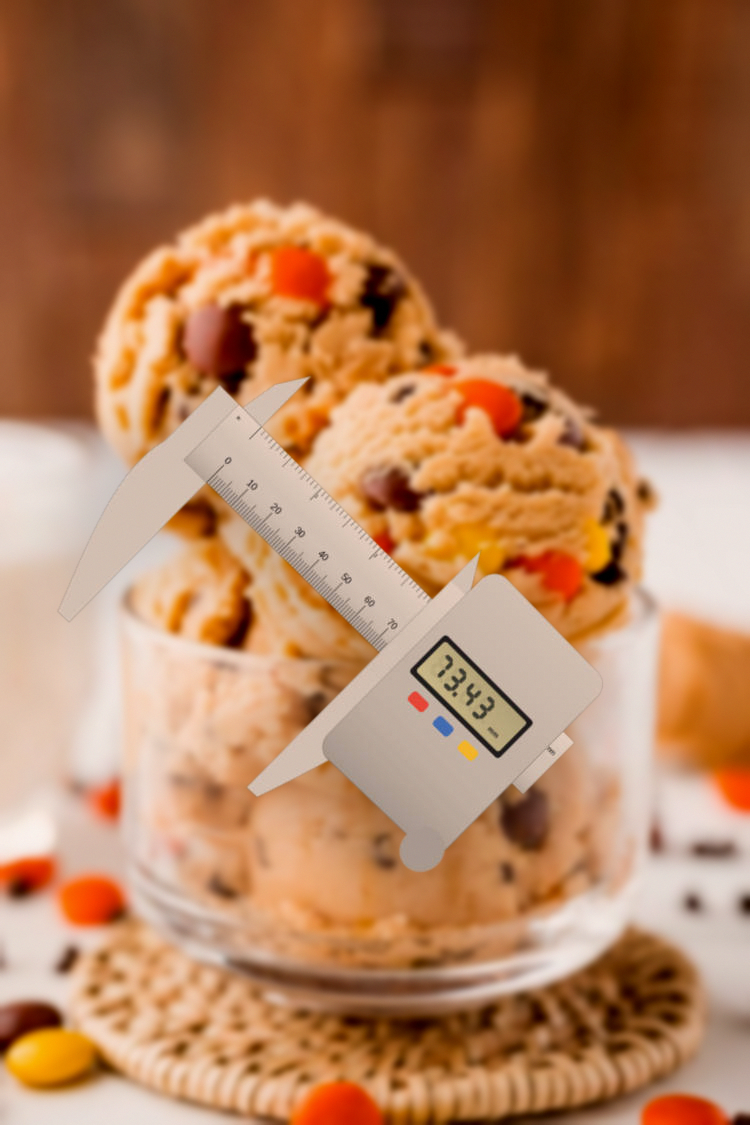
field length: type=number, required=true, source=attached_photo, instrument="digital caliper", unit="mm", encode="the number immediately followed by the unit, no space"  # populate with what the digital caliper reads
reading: 73.43mm
